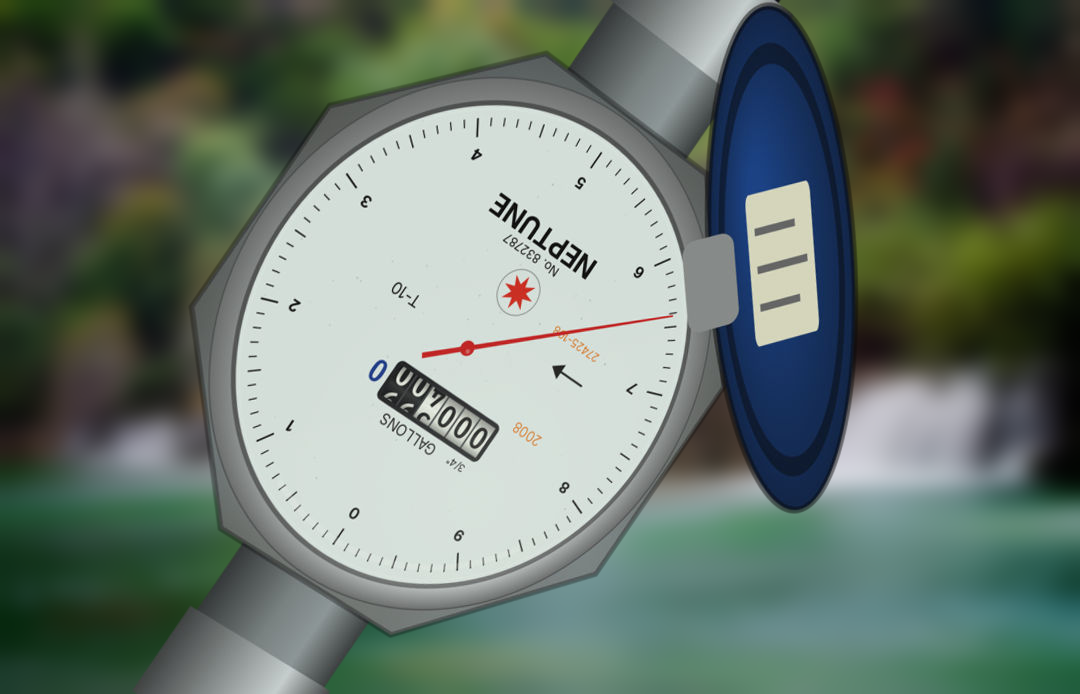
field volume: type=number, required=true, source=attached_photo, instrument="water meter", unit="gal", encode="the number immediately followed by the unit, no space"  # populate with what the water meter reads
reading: 3996.4gal
